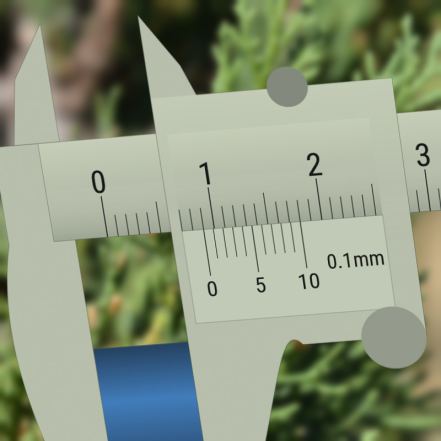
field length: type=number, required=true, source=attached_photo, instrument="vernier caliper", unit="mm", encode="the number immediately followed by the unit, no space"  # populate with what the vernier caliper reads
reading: 9.0mm
